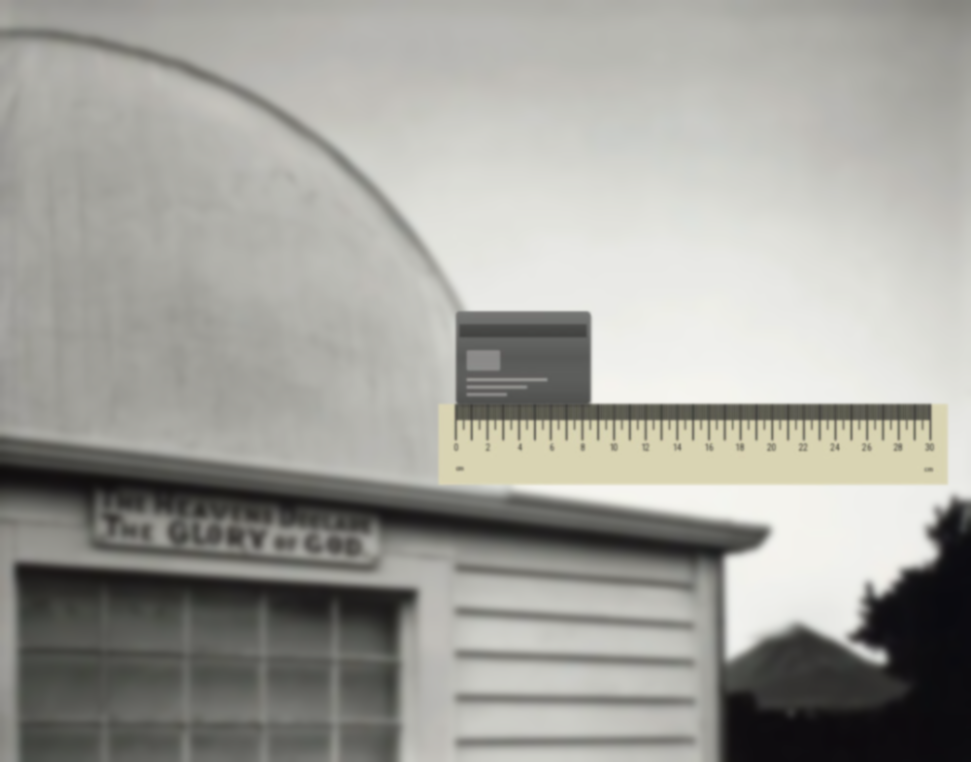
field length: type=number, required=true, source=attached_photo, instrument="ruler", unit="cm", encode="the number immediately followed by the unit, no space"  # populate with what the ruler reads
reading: 8.5cm
